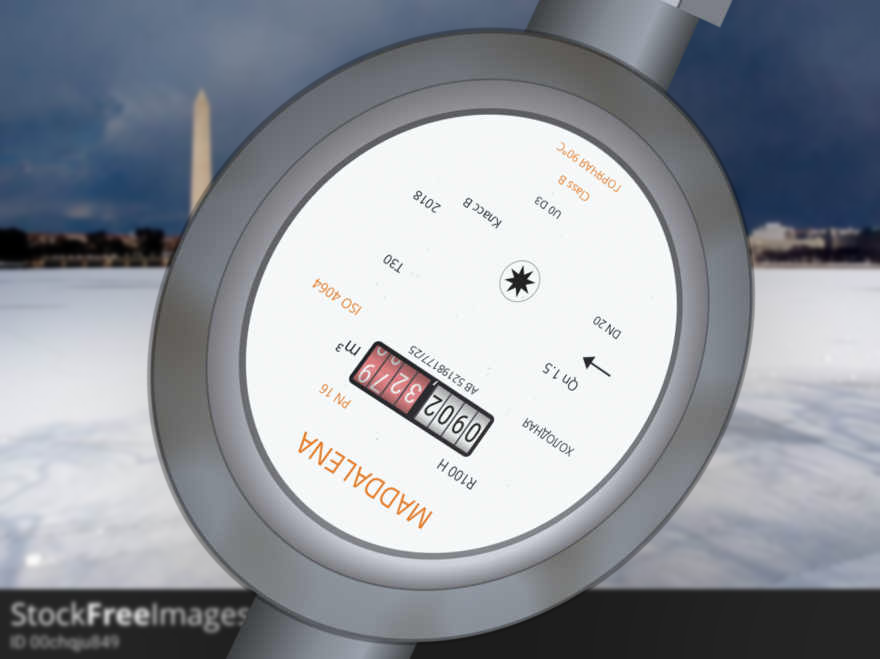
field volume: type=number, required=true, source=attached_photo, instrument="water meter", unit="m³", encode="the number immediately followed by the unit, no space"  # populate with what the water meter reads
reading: 902.3279m³
